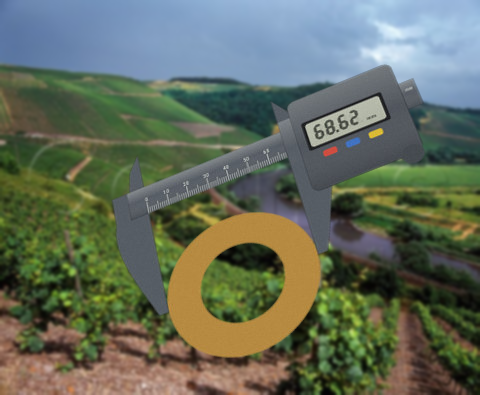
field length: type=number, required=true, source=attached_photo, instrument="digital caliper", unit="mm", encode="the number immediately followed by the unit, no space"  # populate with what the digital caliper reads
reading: 68.62mm
